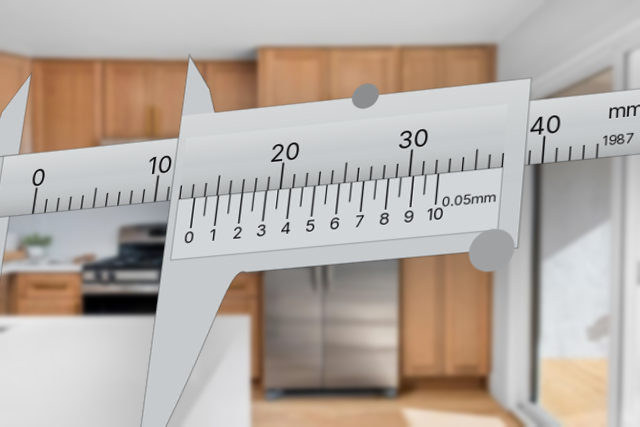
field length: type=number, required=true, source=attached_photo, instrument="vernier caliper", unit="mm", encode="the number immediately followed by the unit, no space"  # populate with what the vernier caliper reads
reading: 13.2mm
